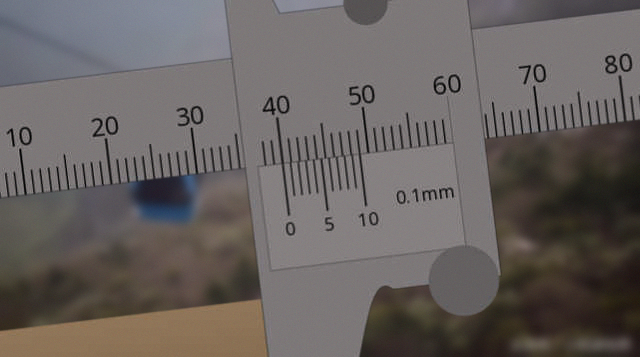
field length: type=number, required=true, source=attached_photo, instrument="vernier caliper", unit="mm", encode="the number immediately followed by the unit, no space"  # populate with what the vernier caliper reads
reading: 40.0mm
